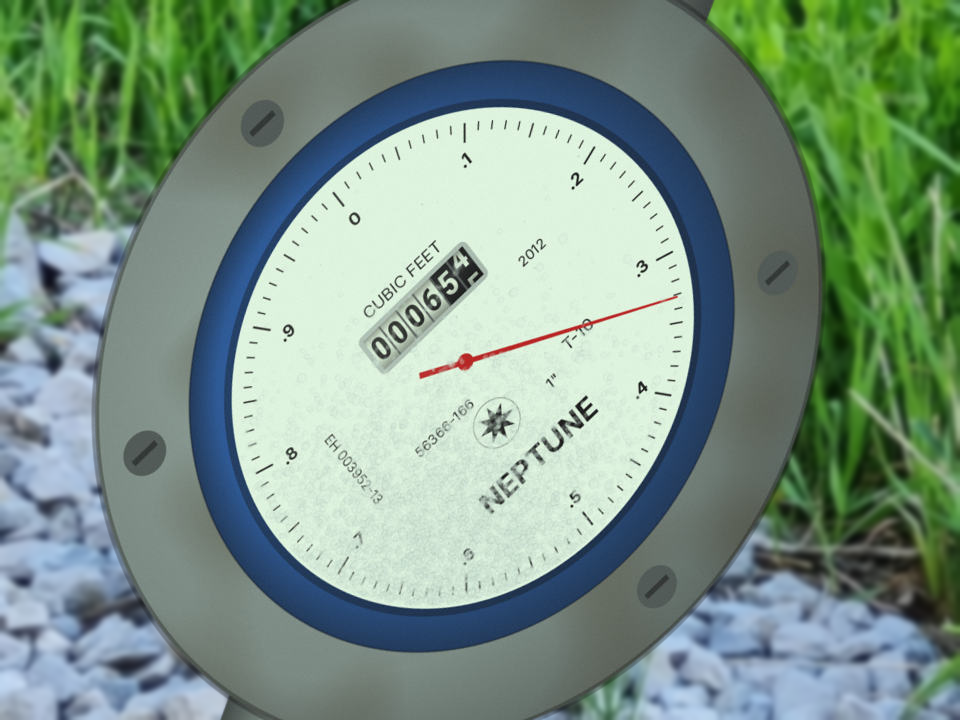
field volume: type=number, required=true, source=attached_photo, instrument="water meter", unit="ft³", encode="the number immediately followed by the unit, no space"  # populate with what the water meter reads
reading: 654.33ft³
